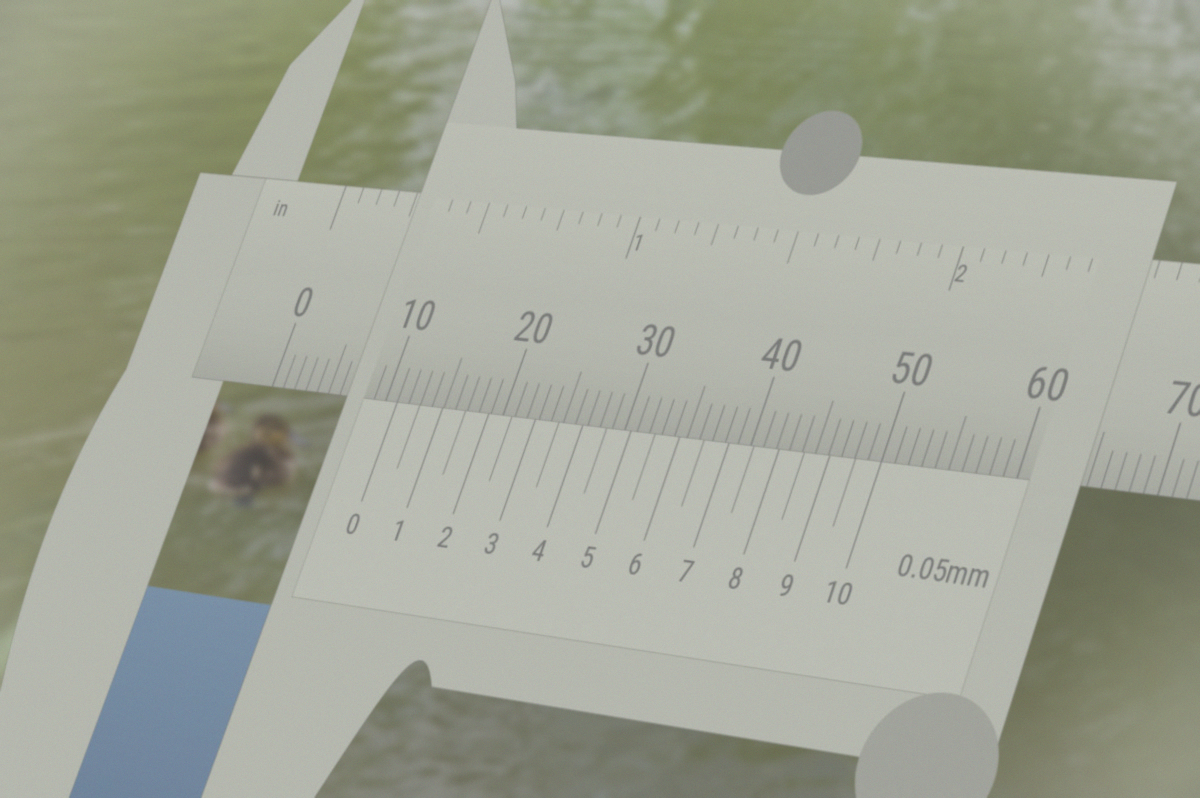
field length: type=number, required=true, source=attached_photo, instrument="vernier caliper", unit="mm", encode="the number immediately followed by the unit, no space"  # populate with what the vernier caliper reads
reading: 11.0mm
